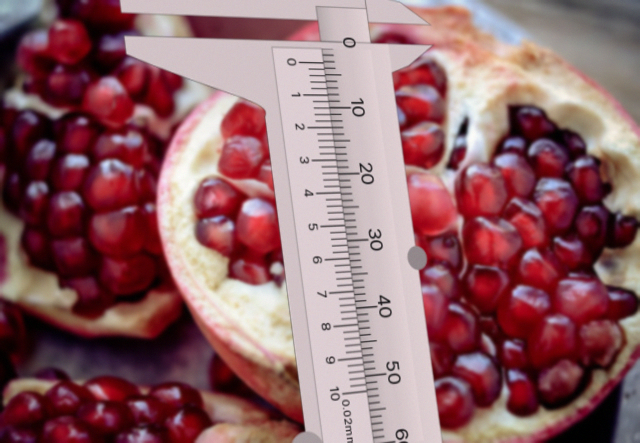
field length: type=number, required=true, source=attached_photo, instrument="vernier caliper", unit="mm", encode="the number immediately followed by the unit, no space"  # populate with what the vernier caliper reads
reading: 3.2mm
